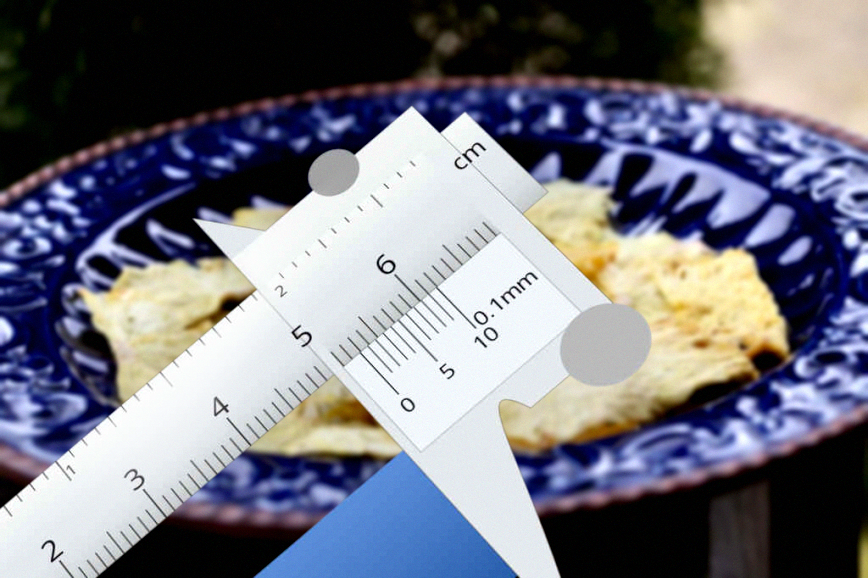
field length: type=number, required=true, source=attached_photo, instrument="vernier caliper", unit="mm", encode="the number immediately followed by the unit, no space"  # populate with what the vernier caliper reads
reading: 52.9mm
